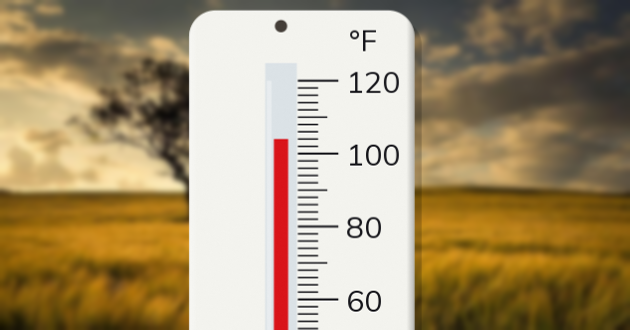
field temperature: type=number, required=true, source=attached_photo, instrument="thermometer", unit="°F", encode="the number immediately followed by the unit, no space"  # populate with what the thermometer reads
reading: 104°F
